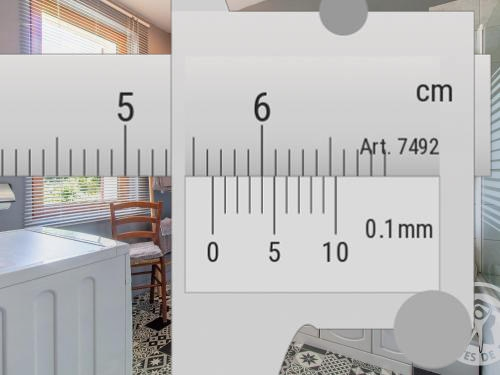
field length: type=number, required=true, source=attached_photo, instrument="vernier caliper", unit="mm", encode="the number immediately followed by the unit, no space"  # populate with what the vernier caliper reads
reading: 56.4mm
